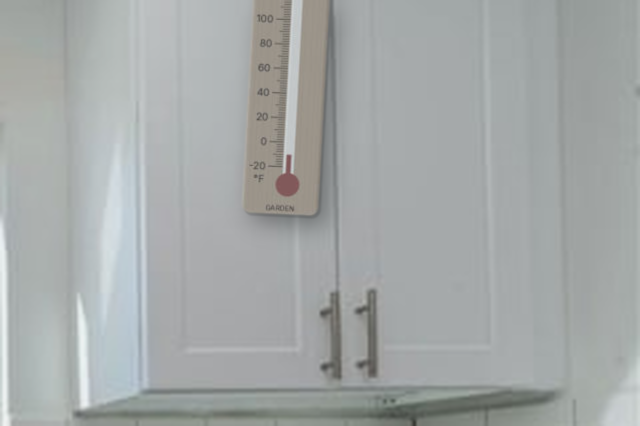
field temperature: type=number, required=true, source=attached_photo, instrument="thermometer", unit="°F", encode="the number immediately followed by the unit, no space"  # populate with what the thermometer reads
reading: -10°F
